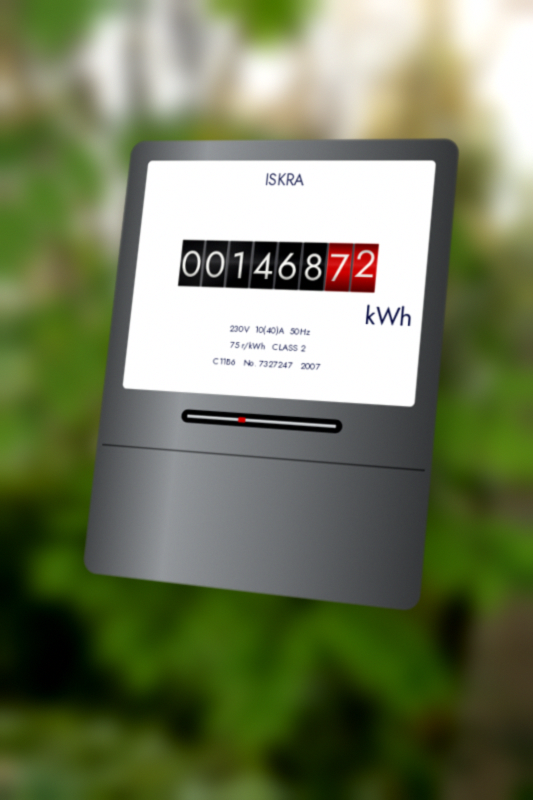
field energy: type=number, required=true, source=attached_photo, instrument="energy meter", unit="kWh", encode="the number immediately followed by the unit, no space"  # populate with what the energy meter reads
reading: 1468.72kWh
